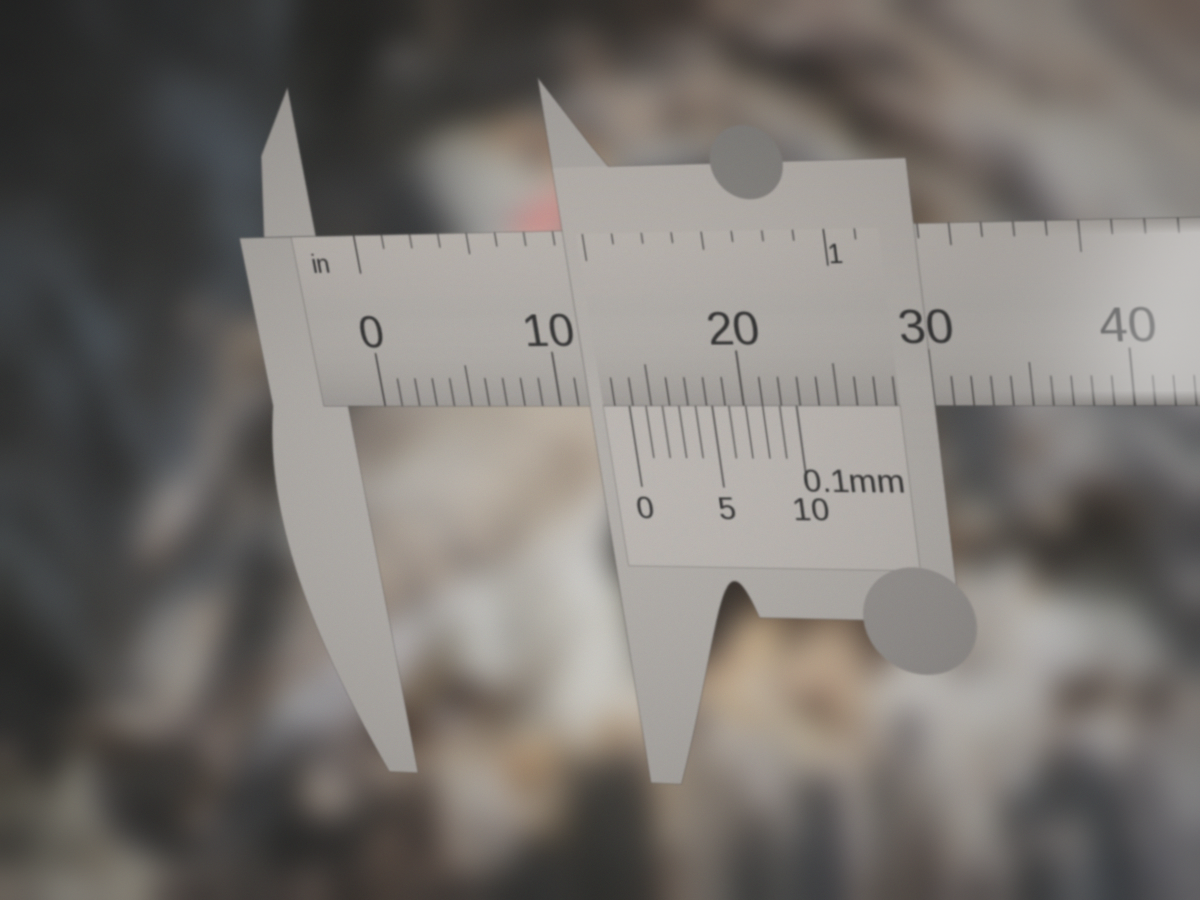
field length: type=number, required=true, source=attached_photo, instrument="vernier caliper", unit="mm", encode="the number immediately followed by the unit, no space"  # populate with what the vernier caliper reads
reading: 13.8mm
